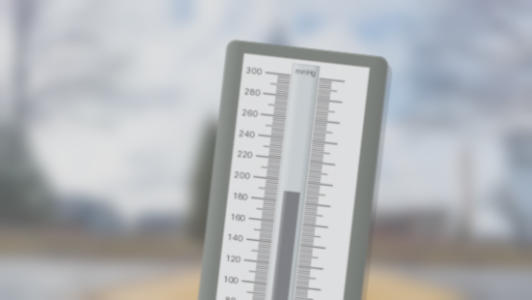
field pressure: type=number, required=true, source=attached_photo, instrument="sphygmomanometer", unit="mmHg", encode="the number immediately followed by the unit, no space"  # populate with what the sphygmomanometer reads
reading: 190mmHg
